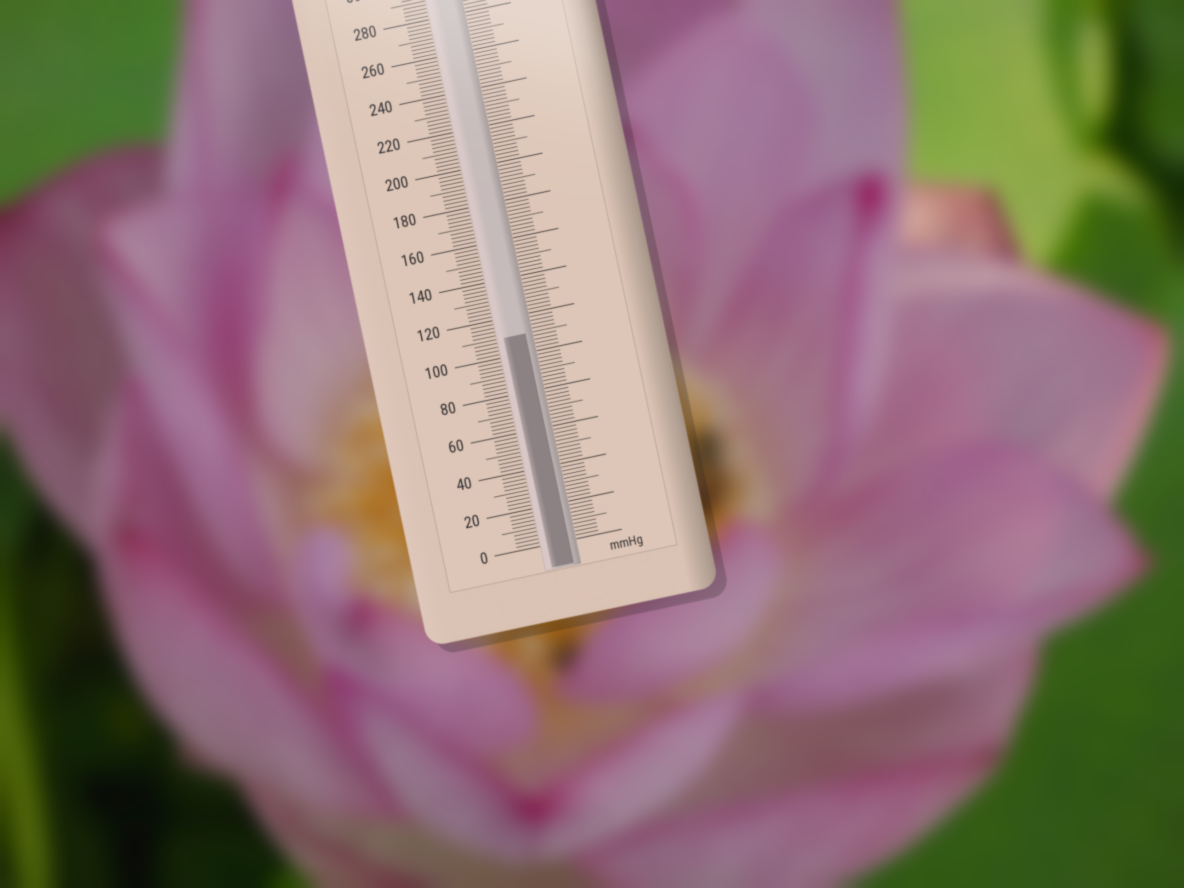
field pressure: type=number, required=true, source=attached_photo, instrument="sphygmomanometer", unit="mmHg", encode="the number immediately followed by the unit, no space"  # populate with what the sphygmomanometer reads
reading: 110mmHg
